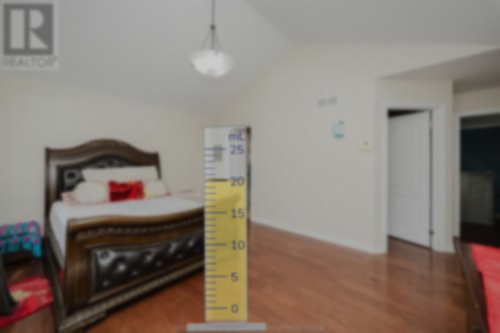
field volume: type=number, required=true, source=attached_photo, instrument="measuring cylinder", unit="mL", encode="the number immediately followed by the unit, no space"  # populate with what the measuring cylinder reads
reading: 20mL
